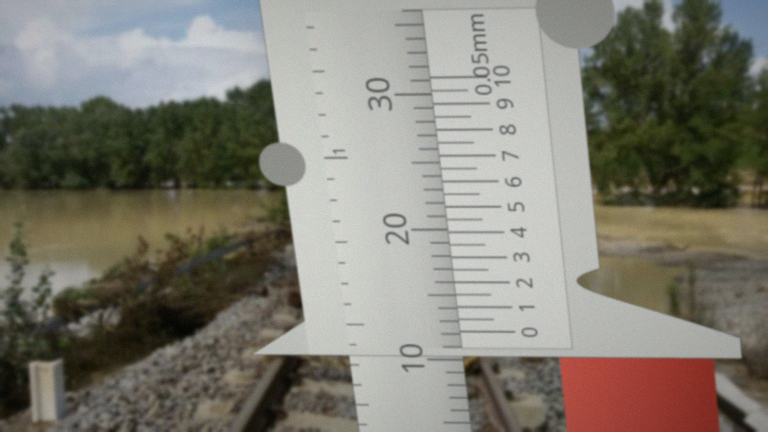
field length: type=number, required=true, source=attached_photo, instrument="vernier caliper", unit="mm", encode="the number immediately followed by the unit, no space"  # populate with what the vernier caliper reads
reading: 12.2mm
